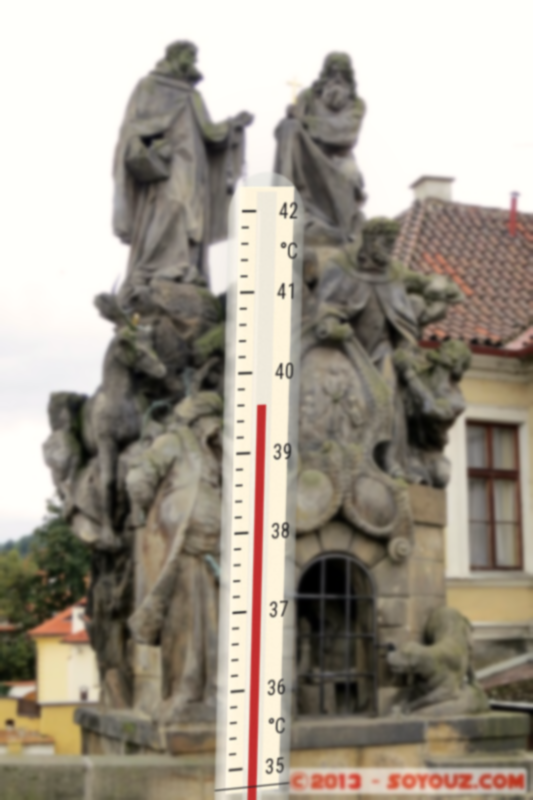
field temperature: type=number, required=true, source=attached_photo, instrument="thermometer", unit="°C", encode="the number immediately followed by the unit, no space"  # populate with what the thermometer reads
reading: 39.6°C
